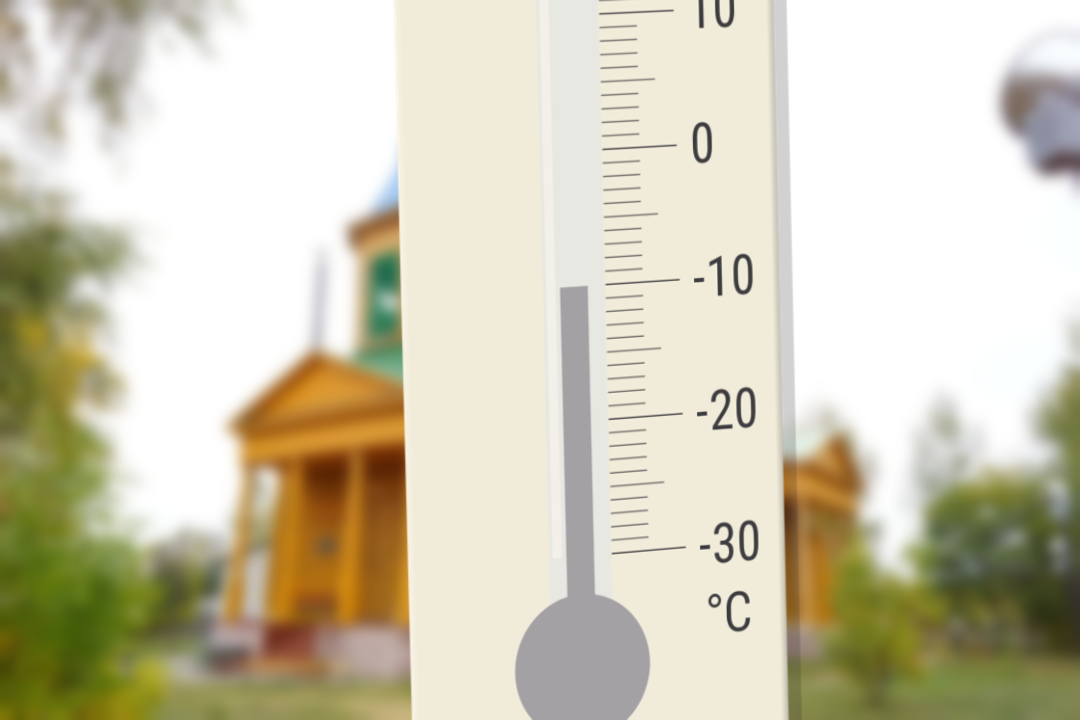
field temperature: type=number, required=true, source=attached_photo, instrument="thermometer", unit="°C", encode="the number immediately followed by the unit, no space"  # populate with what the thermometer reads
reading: -10°C
